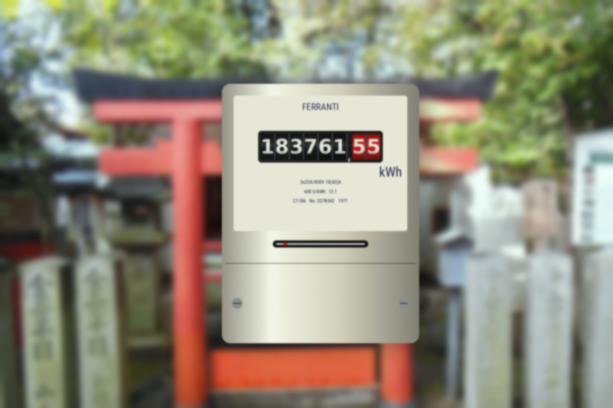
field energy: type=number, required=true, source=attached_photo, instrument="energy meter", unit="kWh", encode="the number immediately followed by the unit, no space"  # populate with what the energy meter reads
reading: 183761.55kWh
